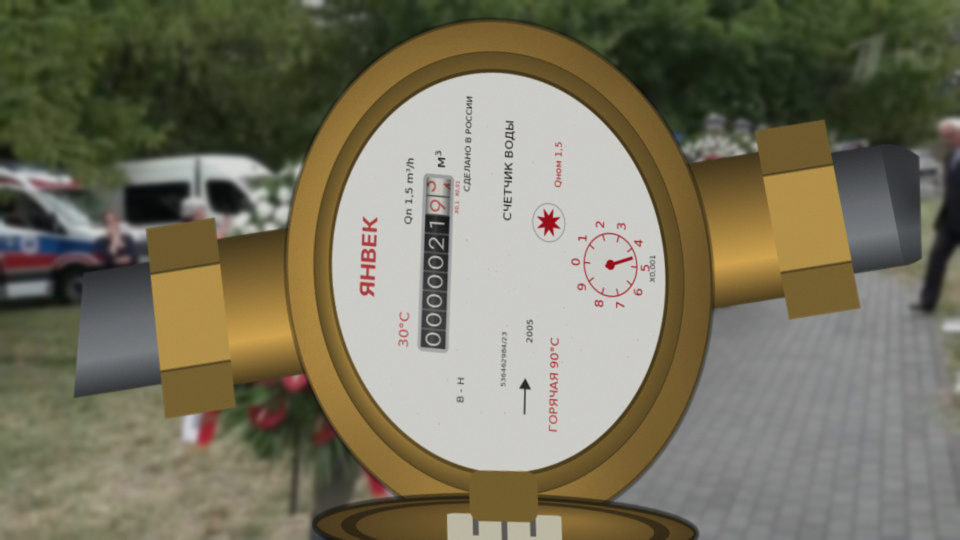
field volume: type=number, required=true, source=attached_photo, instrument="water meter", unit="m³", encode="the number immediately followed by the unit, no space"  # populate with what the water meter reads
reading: 21.934m³
